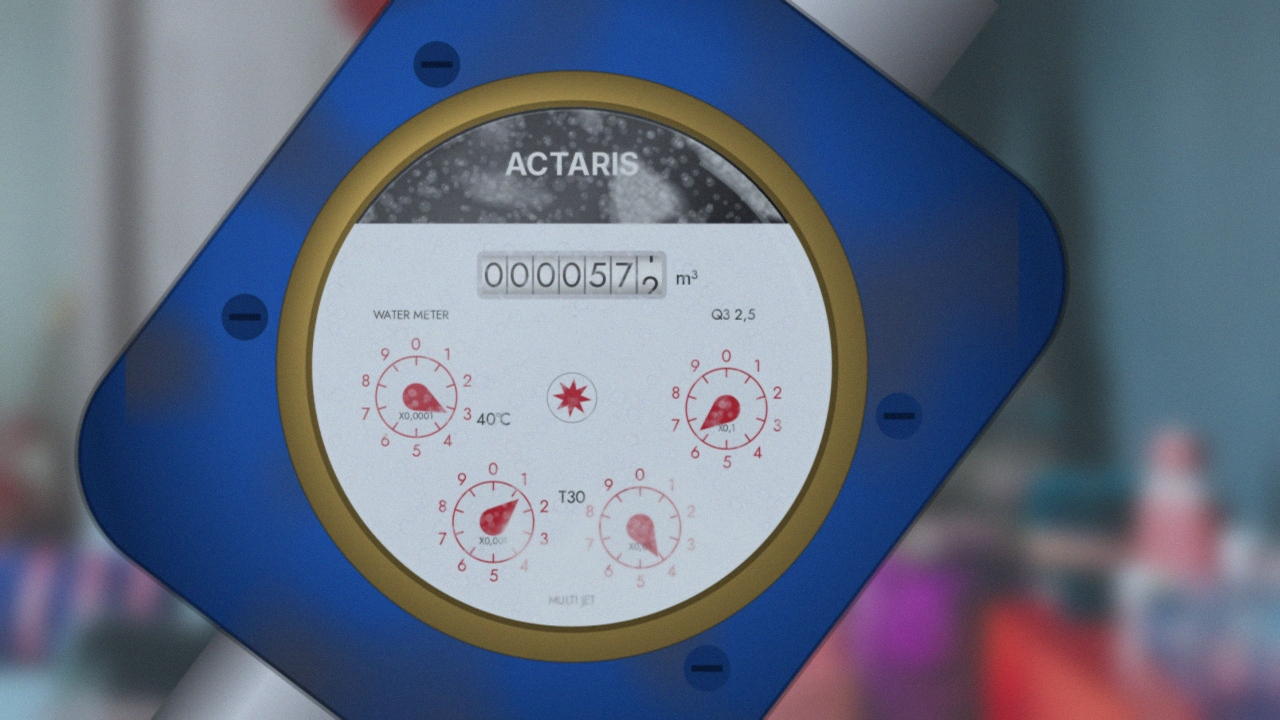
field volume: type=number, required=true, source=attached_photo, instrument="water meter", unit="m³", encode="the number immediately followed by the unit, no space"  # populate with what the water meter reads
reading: 571.6413m³
